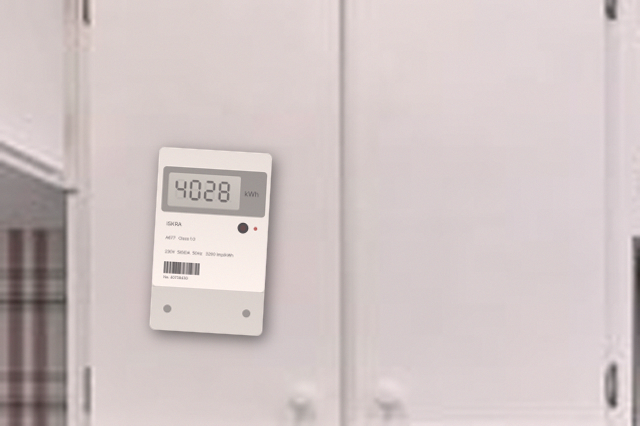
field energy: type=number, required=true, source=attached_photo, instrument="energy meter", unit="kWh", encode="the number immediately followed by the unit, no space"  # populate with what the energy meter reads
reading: 4028kWh
